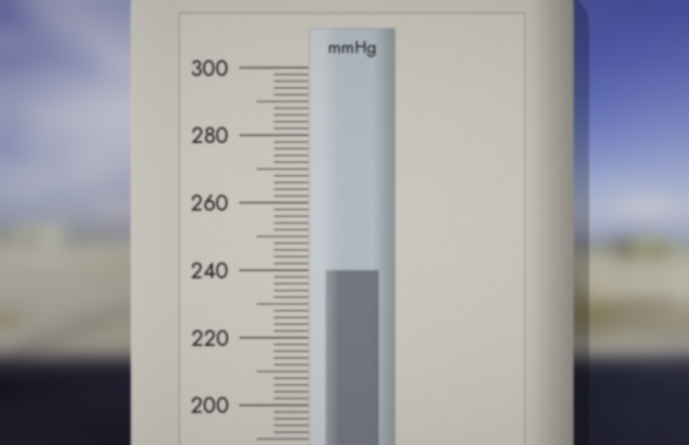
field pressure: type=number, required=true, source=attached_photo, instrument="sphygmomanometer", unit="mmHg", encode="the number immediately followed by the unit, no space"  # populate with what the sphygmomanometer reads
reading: 240mmHg
